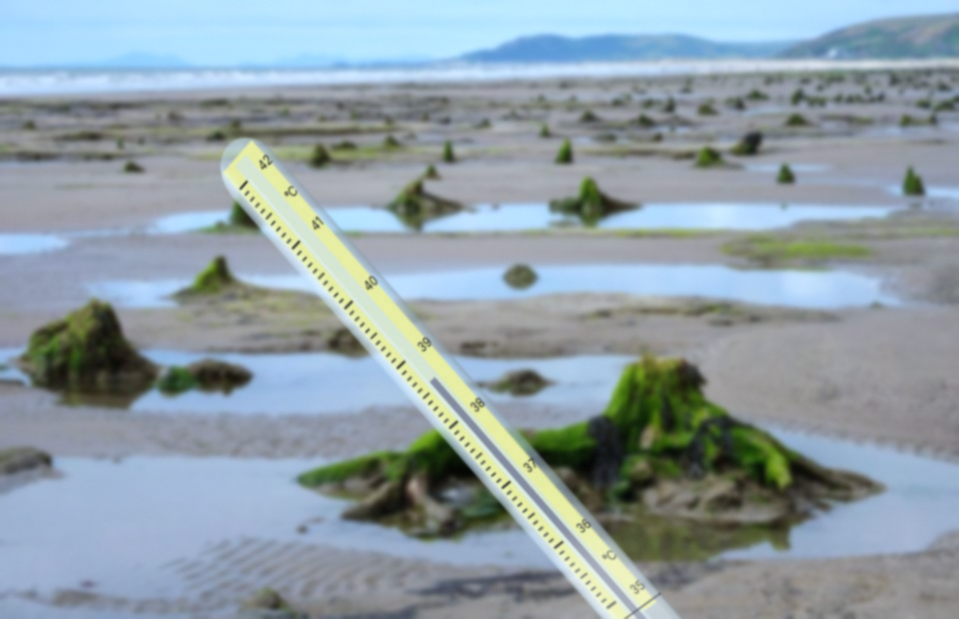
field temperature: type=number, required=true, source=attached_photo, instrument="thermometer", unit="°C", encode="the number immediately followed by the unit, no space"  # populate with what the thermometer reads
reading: 38.6°C
